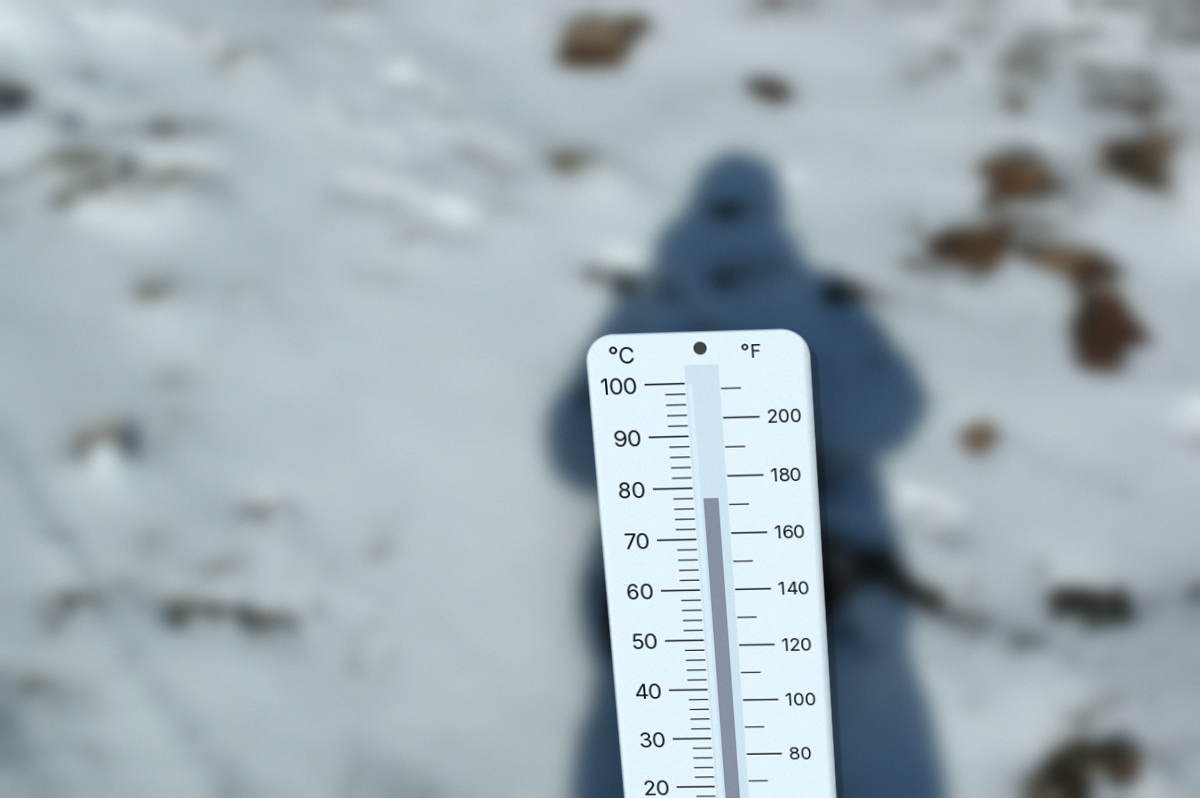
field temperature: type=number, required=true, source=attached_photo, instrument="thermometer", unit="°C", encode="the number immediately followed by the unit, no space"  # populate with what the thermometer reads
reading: 78°C
